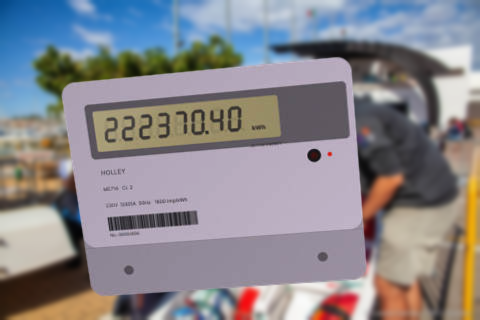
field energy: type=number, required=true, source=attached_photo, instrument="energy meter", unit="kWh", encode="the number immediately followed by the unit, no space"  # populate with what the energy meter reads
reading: 222370.40kWh
